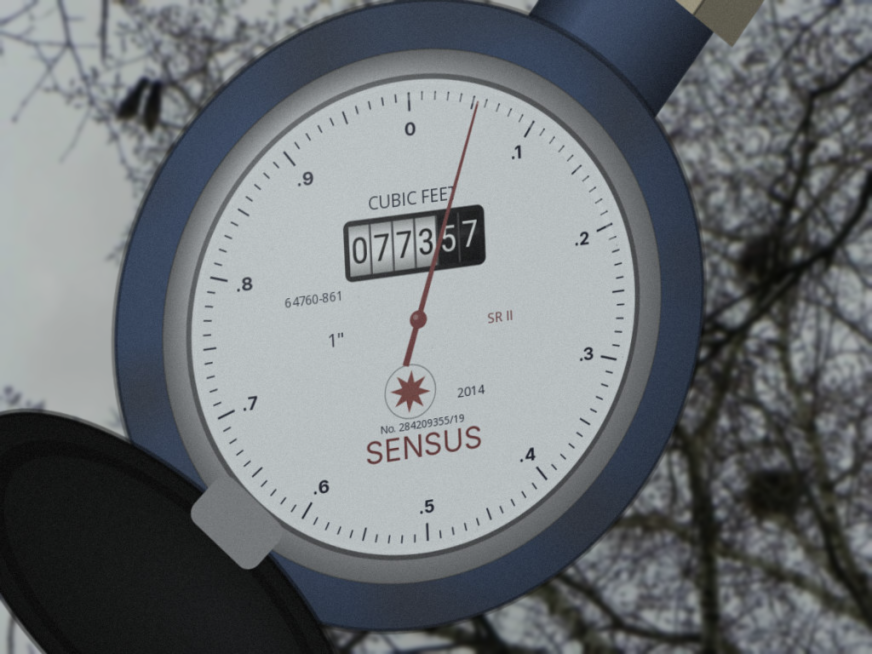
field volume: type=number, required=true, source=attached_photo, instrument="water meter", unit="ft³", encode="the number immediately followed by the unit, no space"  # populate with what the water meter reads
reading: 77357.05ft³
